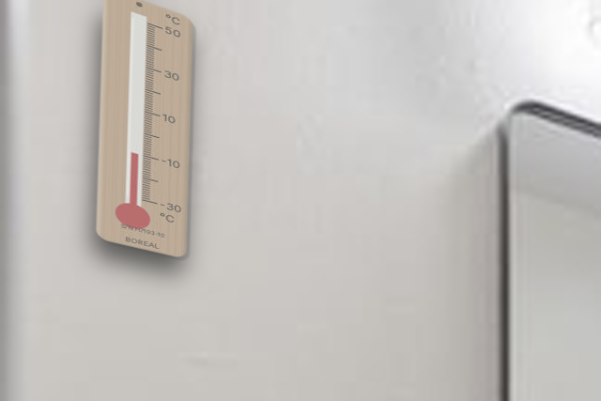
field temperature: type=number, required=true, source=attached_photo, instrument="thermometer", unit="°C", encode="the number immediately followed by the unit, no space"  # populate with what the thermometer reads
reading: -10°C
